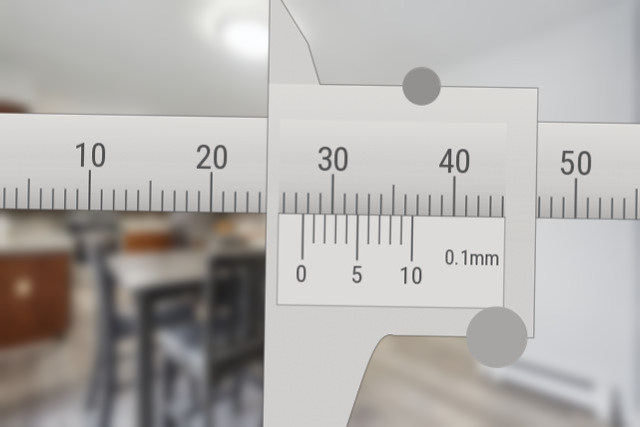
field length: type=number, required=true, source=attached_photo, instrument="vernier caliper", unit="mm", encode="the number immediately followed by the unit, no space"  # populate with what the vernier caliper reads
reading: 27.6mm
